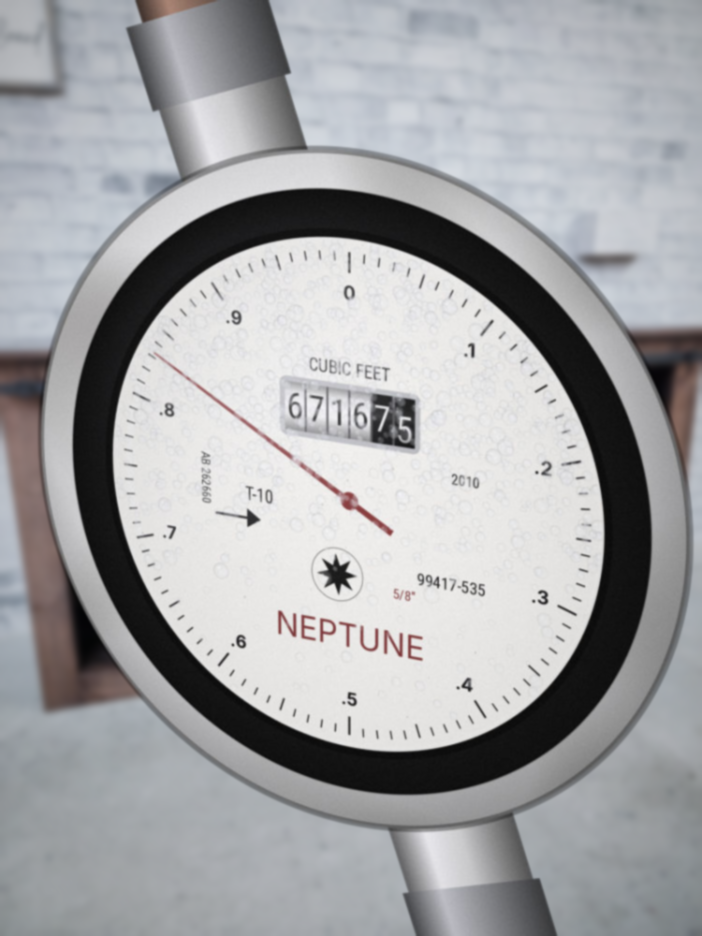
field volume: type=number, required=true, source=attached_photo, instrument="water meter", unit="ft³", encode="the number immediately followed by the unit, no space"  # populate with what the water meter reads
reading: 671674.83ft³
